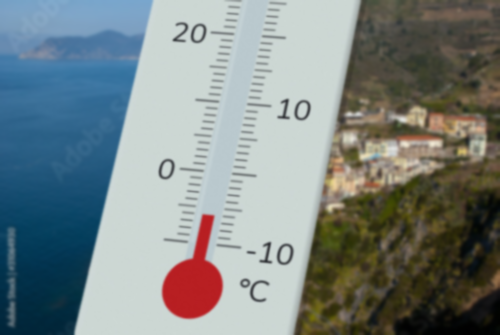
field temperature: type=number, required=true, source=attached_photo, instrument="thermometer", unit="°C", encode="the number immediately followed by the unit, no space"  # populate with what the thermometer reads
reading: -6°C
